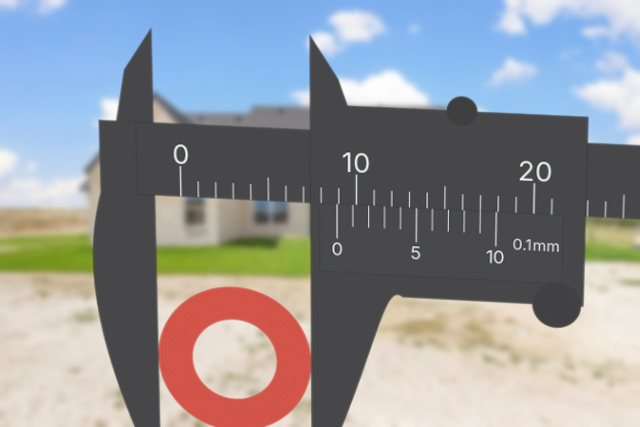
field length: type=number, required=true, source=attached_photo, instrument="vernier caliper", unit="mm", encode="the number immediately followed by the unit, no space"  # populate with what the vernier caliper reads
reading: 8.9mm
